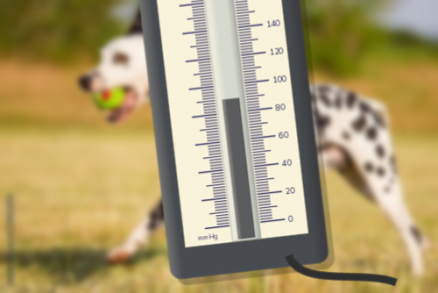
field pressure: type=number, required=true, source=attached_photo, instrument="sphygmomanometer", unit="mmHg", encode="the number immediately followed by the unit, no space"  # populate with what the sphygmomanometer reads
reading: 90mmHg
